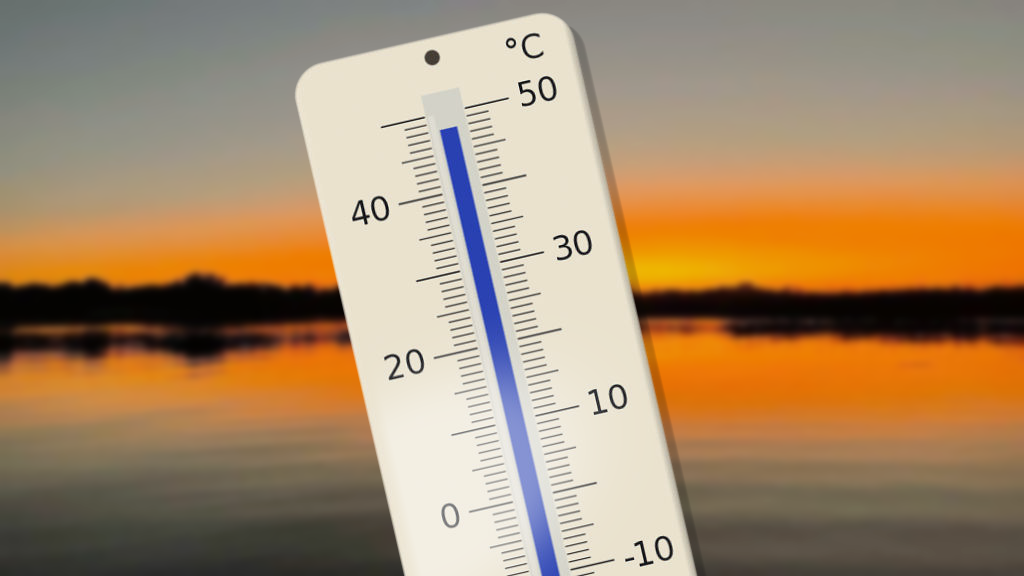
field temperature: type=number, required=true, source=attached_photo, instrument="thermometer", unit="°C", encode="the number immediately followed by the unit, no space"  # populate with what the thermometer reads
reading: 48°C
